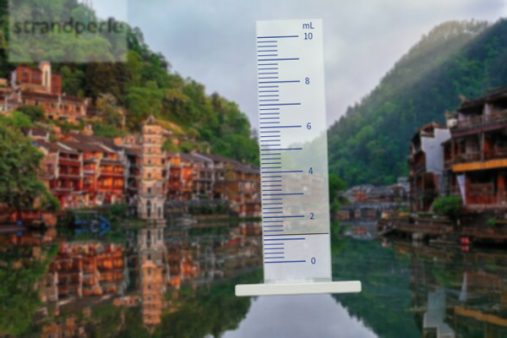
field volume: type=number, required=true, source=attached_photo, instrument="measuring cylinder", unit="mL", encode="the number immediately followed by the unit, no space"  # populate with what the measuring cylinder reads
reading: 1.2mL
